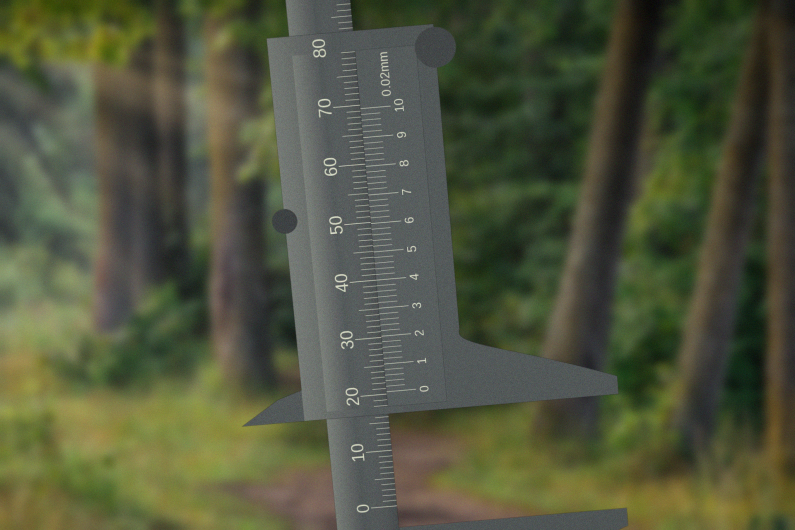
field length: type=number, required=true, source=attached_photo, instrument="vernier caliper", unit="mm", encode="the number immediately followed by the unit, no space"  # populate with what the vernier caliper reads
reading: 20.4mm
